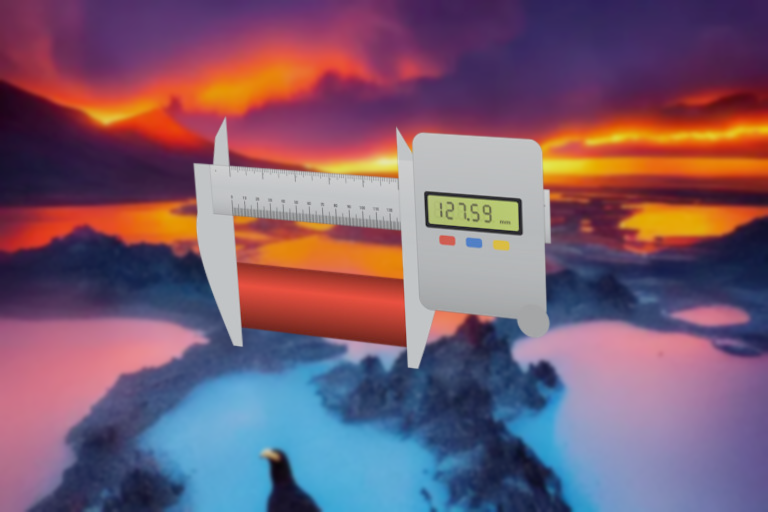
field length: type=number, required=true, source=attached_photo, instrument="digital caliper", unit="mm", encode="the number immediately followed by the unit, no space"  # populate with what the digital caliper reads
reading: 127.59mm
